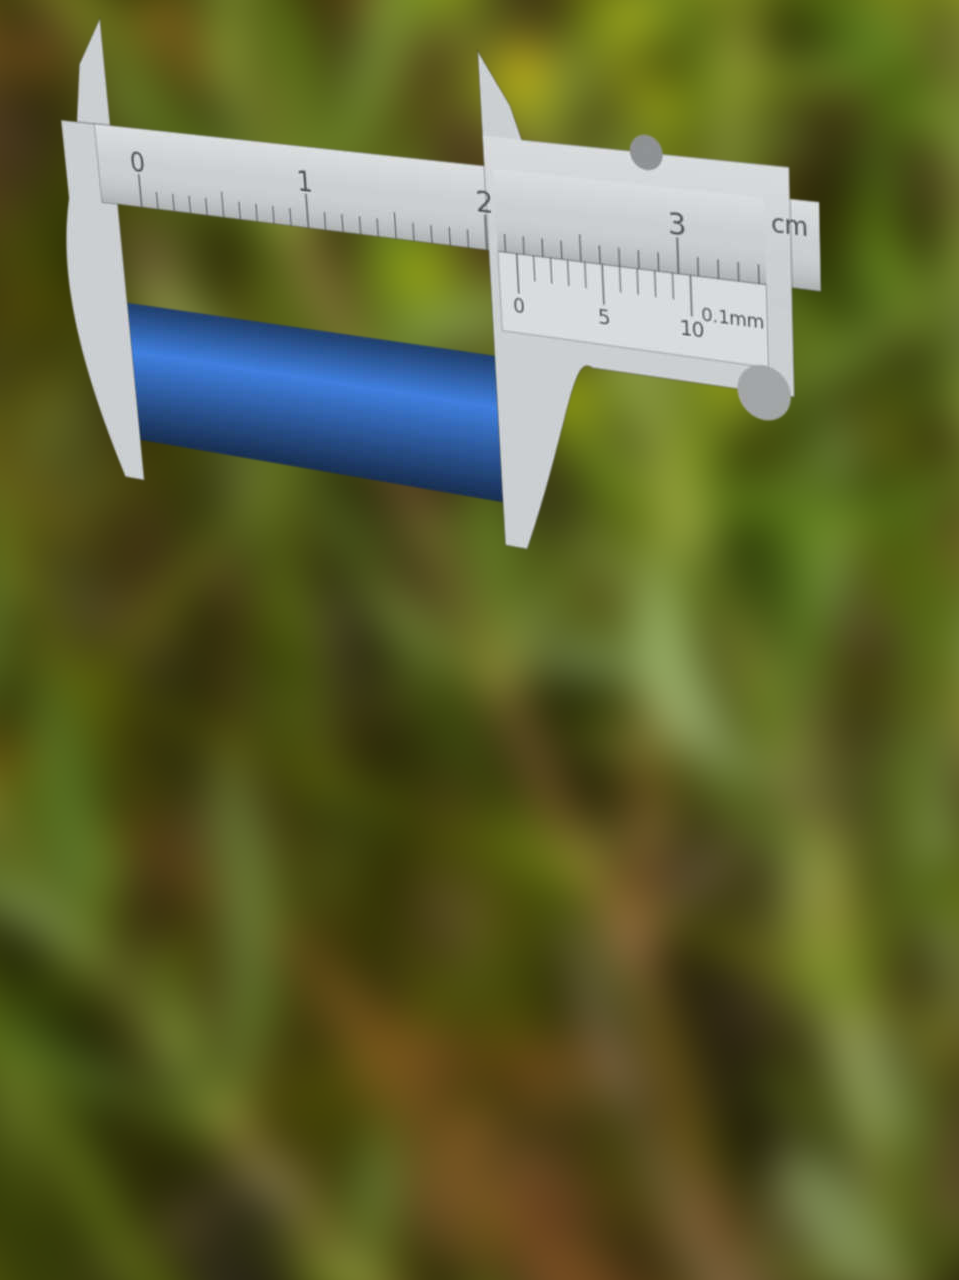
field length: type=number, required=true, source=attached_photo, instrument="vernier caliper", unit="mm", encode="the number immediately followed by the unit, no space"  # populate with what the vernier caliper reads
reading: 21.6mm
